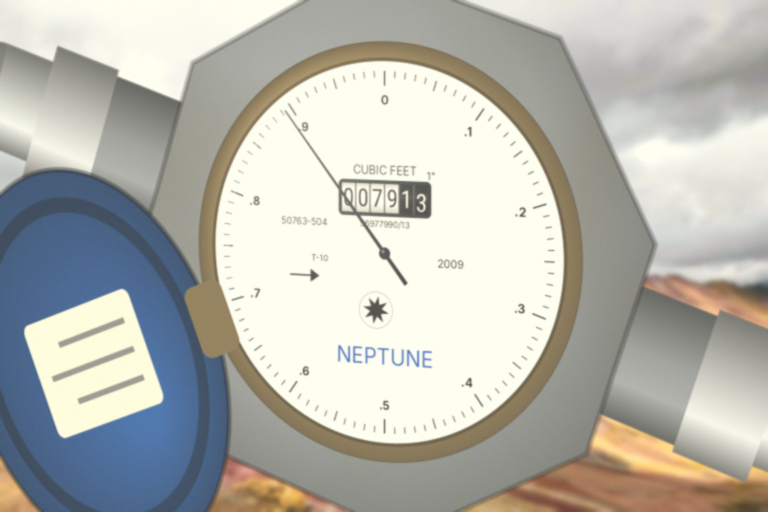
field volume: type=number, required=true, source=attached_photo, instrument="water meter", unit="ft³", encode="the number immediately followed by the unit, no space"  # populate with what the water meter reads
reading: 7912.89ft³
